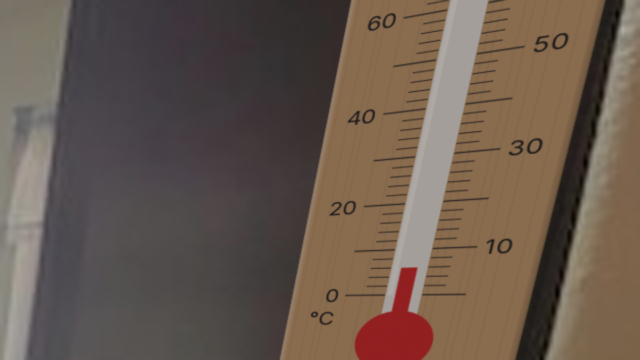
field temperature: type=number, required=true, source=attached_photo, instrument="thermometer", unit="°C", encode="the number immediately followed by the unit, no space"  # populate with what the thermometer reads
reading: 6°C
